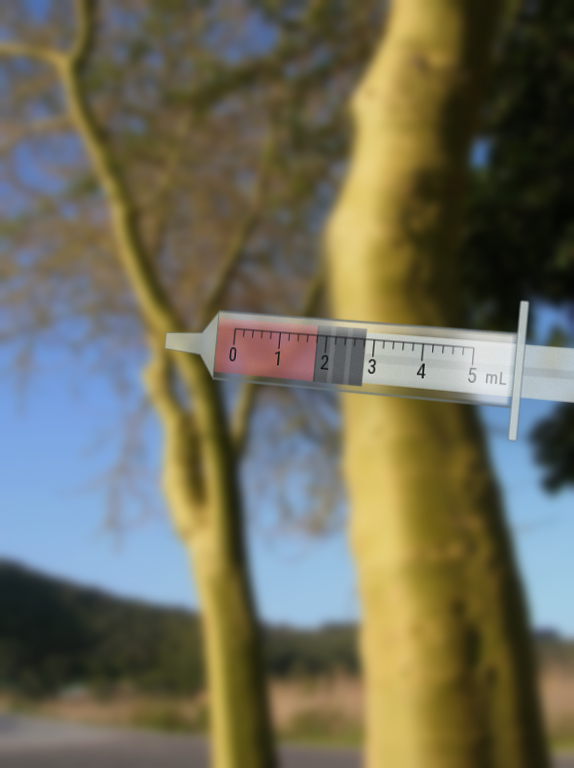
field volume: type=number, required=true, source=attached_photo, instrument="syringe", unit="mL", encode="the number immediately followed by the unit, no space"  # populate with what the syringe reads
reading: 1.8mL
